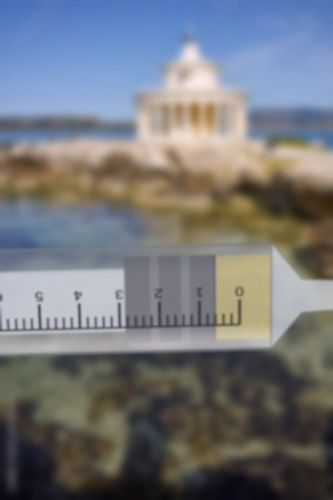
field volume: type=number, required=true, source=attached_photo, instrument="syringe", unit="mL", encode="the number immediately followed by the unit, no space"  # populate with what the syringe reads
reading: 0.6mL
